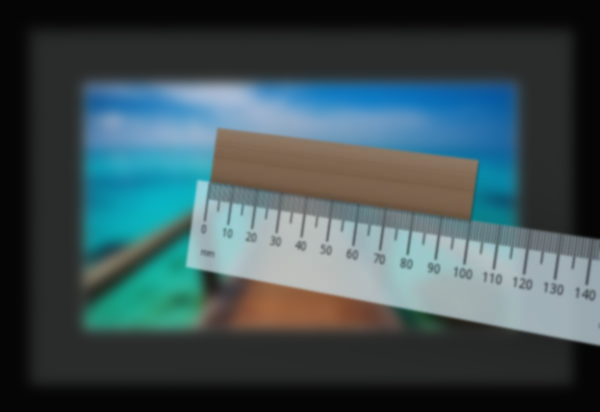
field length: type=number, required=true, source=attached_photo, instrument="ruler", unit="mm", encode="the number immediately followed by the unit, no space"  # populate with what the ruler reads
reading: 100mm
